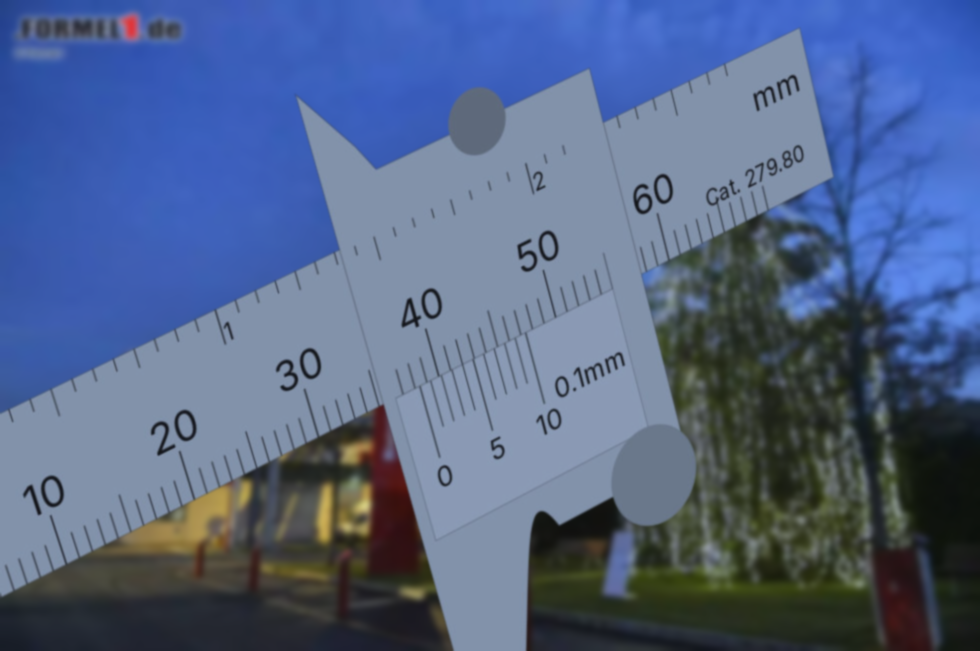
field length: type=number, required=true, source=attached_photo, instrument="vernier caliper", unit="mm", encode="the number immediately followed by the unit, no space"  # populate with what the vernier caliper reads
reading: 38.4mm
